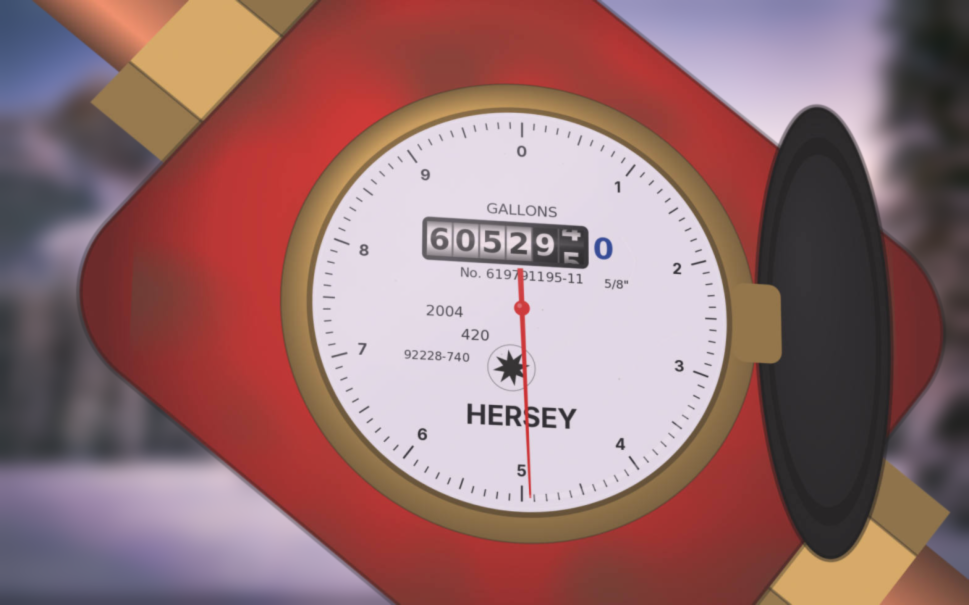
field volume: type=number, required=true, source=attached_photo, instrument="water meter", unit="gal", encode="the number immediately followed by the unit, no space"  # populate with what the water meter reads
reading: 6052944.9gal
